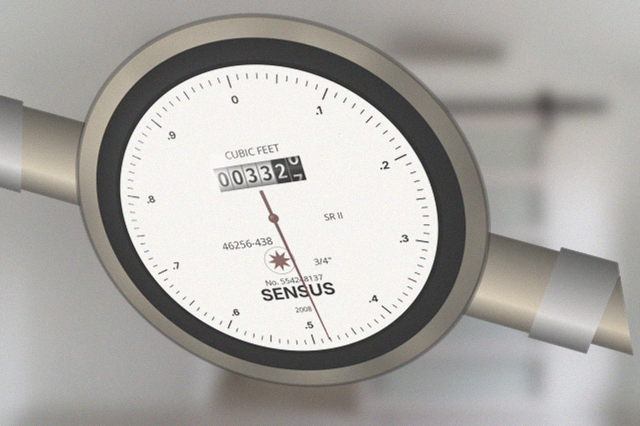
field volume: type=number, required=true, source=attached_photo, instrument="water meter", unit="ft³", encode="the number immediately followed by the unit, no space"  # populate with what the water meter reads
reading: 3326.48ft³
